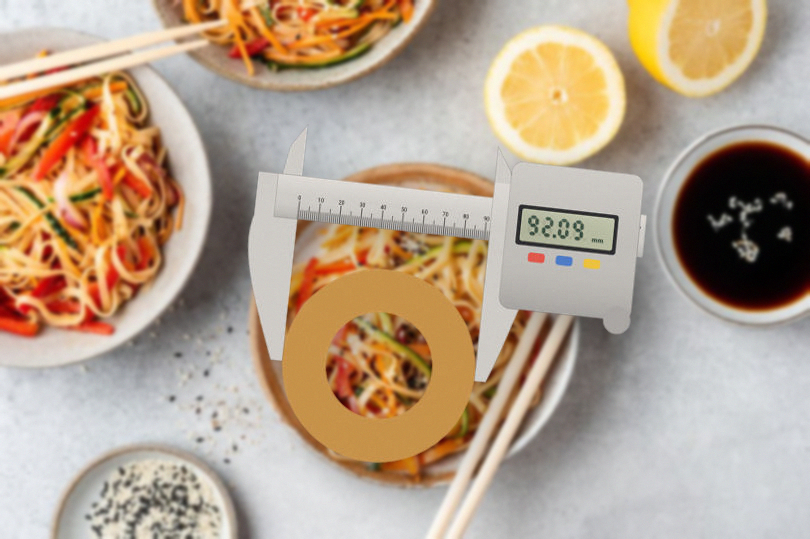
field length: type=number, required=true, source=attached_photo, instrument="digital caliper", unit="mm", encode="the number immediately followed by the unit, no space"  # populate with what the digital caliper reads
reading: 92.09mm
